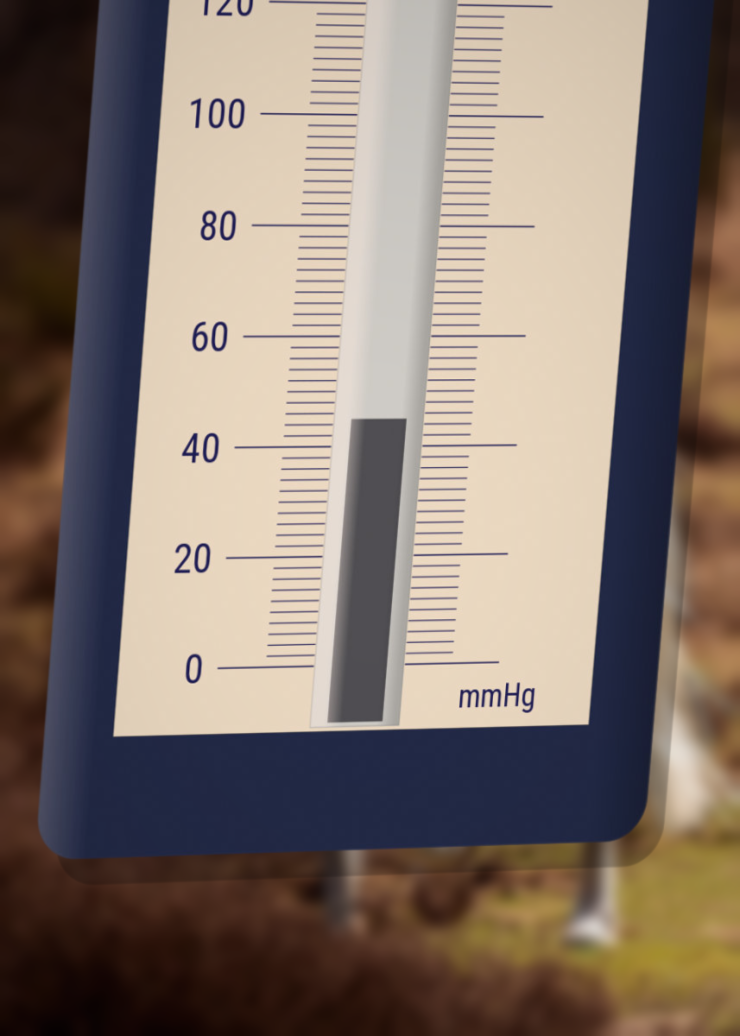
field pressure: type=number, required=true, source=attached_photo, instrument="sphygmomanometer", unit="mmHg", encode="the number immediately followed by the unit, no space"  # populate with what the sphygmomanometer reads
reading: 45mmHg
